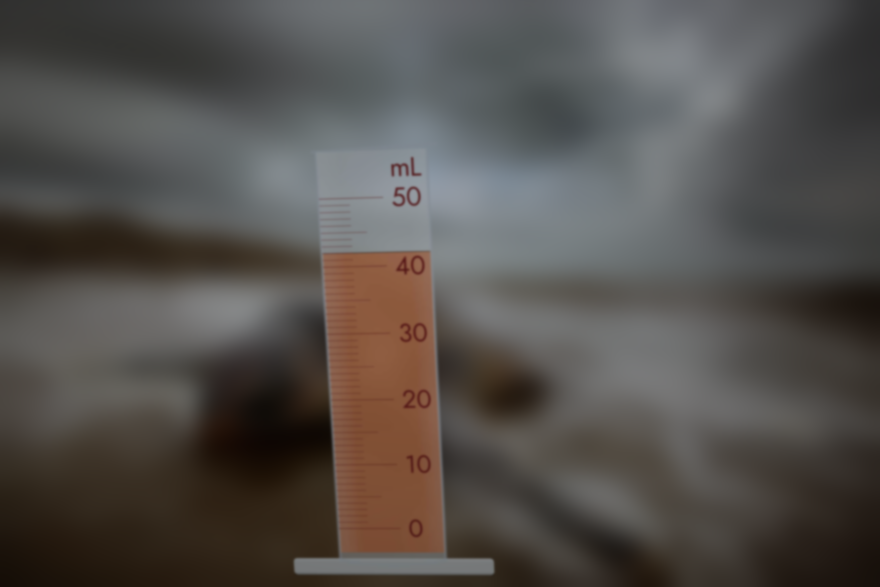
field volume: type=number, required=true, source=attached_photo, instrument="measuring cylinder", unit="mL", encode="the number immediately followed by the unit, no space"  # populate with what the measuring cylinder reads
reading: 42mL
